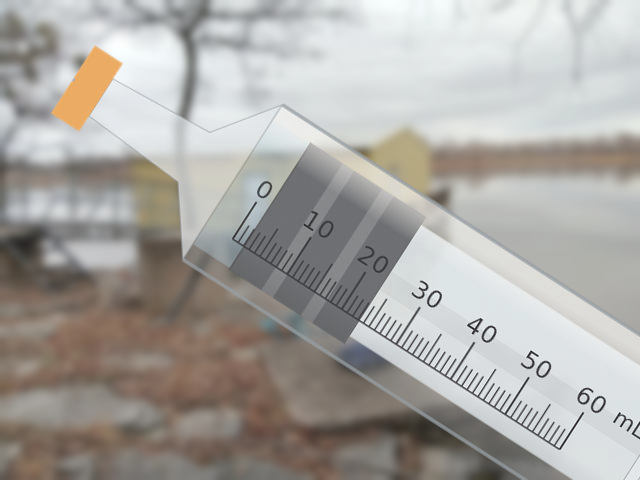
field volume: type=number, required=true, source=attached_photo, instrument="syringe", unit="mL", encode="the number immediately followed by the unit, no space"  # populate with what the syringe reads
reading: 2mL
